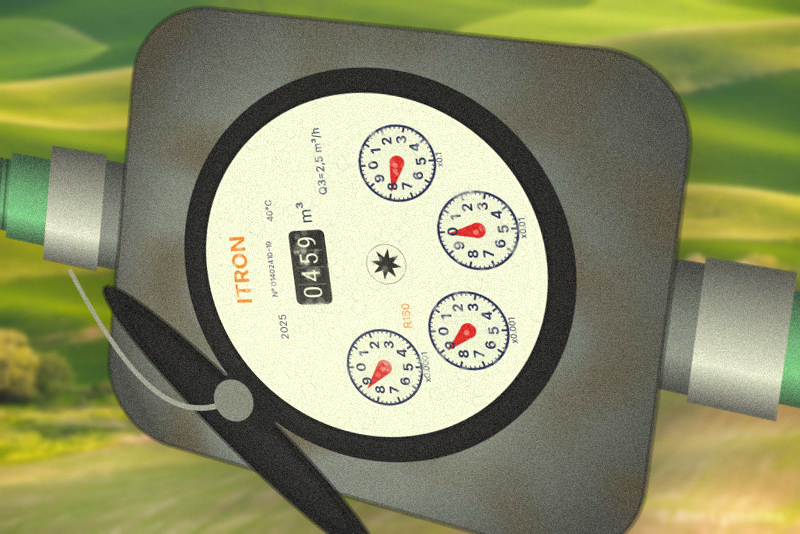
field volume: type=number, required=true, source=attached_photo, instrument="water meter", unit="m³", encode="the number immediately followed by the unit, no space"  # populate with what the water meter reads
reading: 459.7988m³
